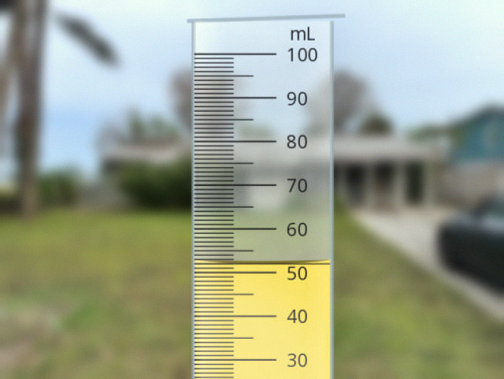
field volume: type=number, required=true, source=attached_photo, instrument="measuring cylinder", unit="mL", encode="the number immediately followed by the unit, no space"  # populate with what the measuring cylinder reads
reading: 52mL
